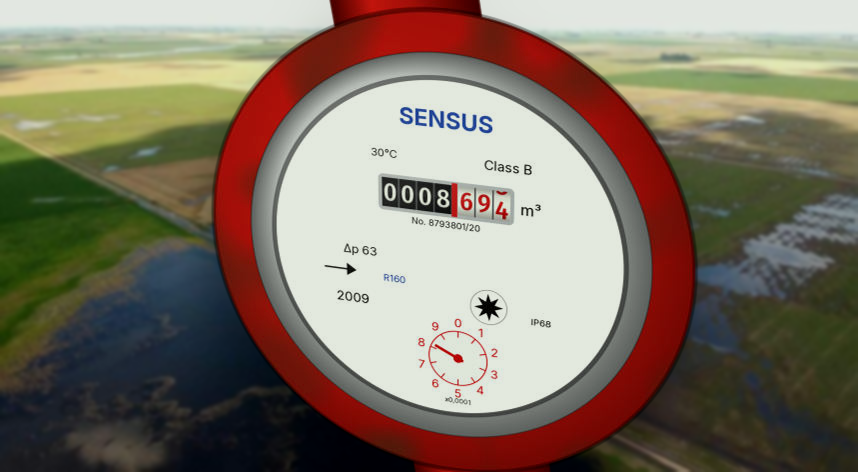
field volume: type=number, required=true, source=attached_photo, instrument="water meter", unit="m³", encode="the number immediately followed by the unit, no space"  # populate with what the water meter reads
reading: 8.6938m³
